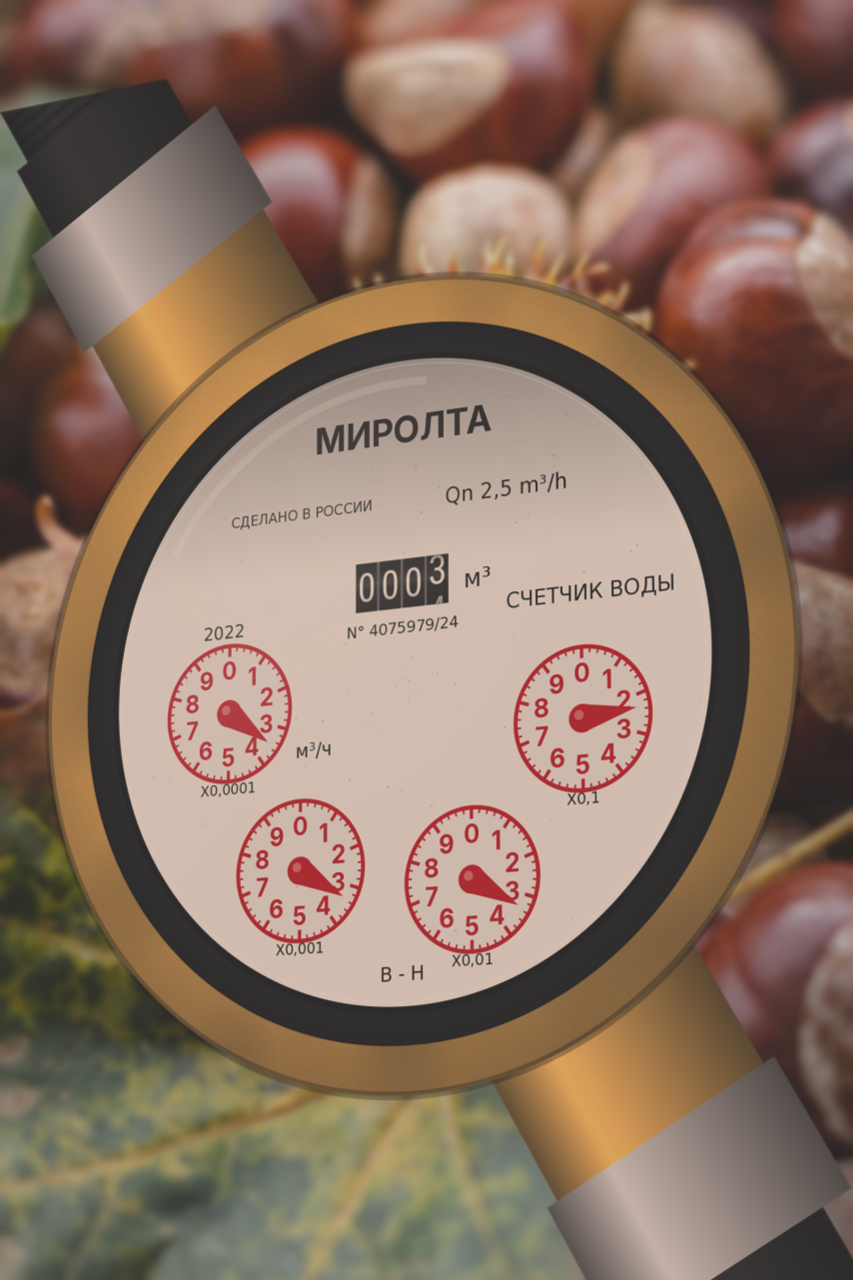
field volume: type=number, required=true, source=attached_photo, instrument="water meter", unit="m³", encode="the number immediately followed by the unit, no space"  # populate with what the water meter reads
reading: 3.2333m³
